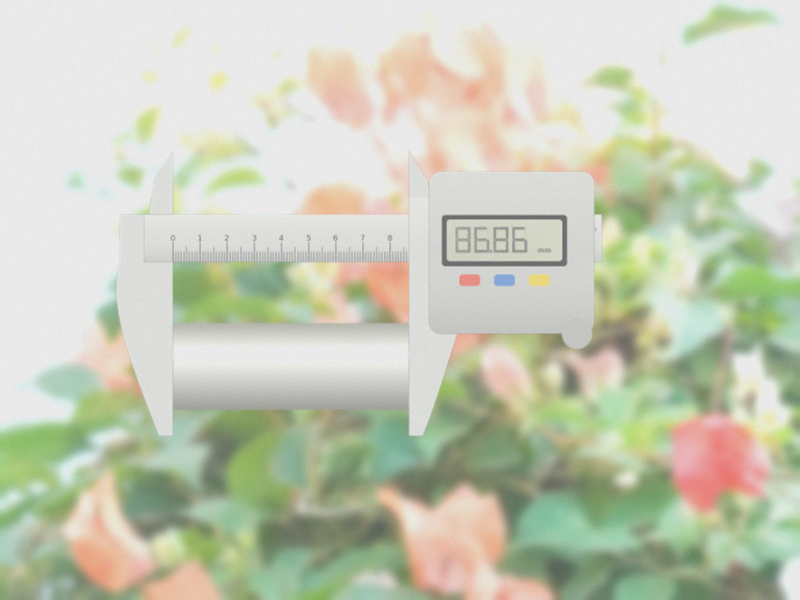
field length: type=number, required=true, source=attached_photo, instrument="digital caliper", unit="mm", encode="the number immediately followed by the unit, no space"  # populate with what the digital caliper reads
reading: 86.86mm
